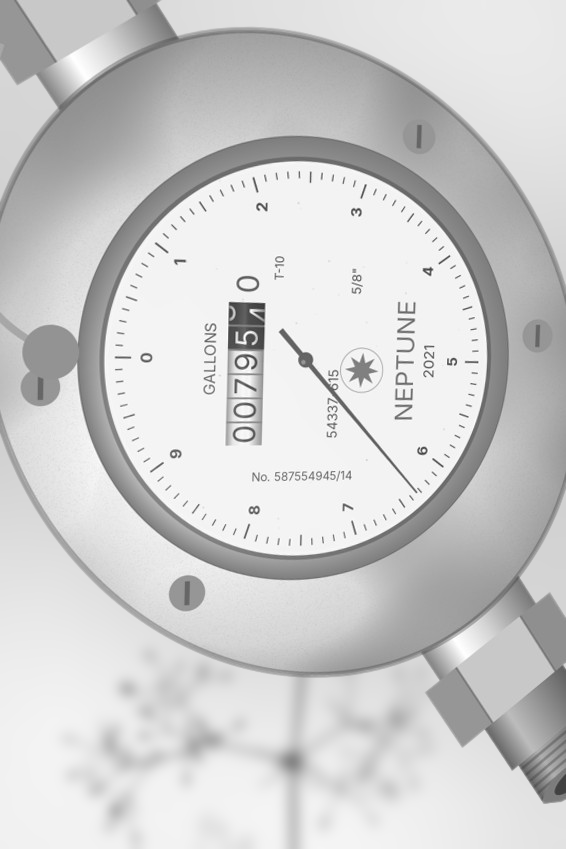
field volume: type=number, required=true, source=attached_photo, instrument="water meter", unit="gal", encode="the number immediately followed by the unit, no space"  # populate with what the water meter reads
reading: 79536.3gal
